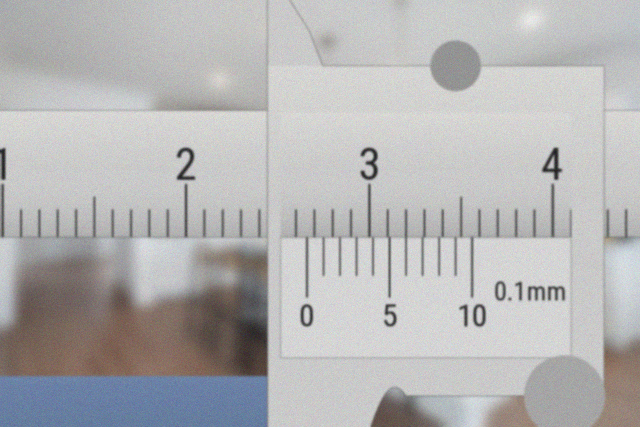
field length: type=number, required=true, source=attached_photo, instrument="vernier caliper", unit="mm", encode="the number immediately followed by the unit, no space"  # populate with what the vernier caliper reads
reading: 26.6mm
